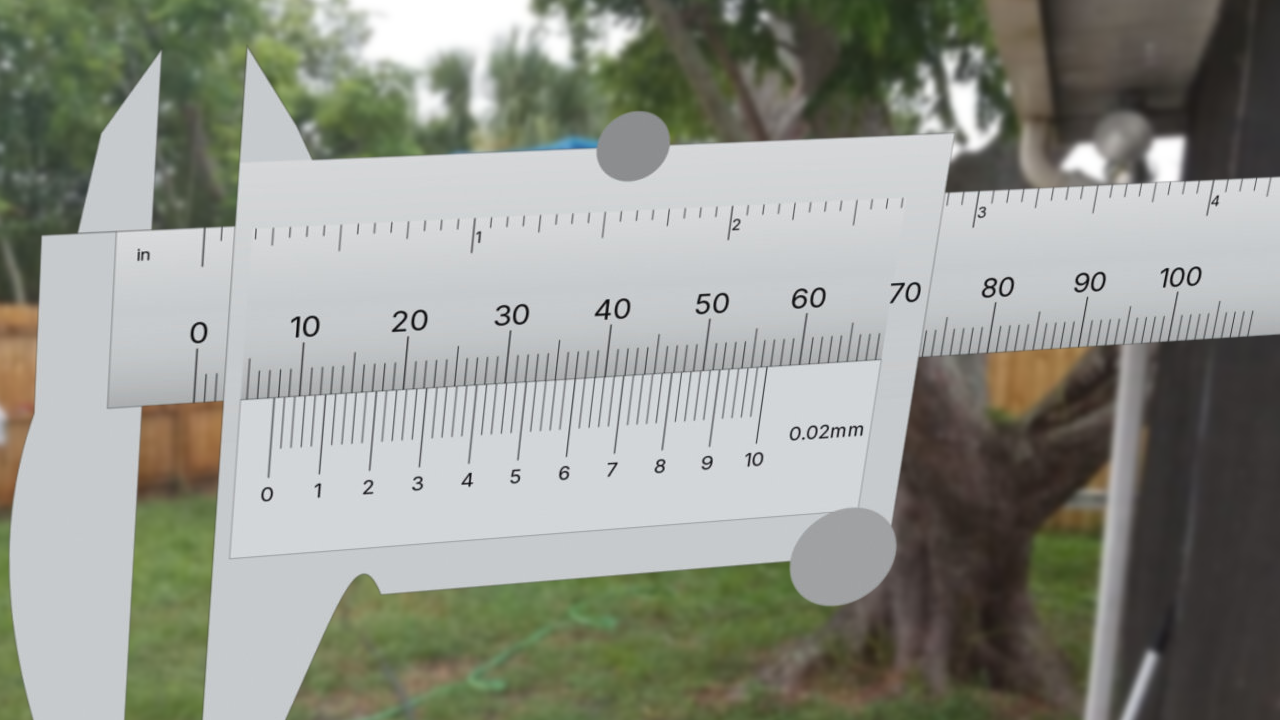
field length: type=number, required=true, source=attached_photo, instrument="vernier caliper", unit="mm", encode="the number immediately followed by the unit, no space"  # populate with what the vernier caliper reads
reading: 7.6mm
